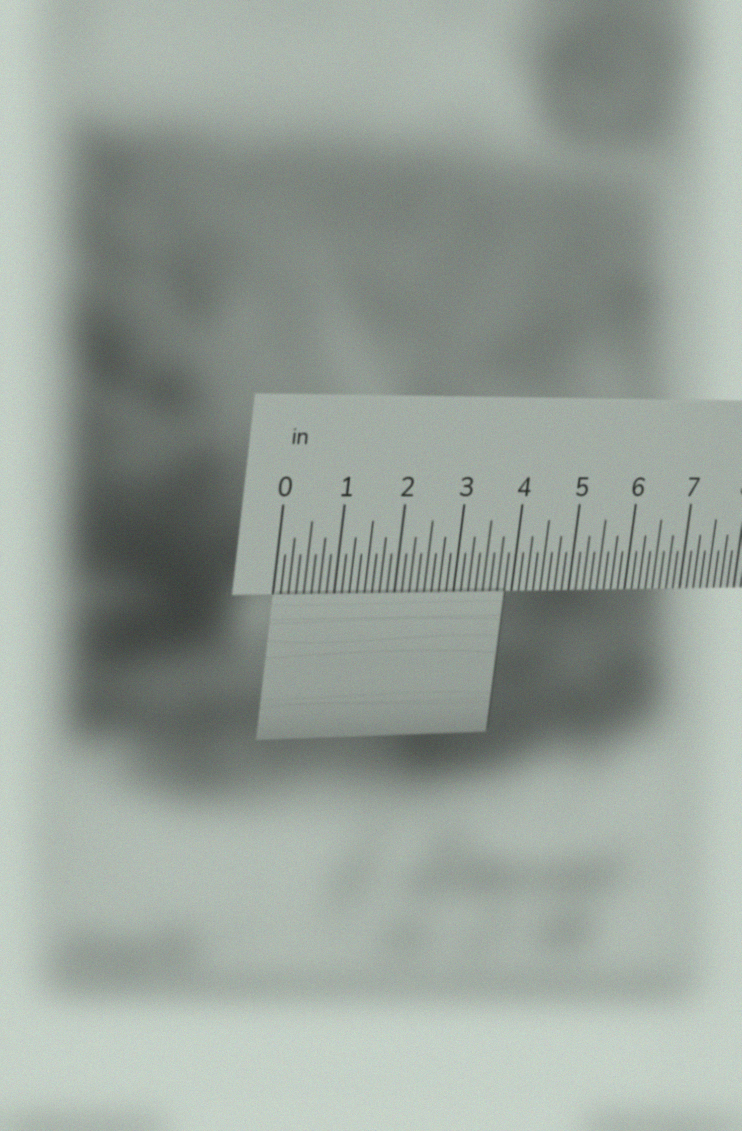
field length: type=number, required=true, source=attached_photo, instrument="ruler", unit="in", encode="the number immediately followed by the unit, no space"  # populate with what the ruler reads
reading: 3.875in
